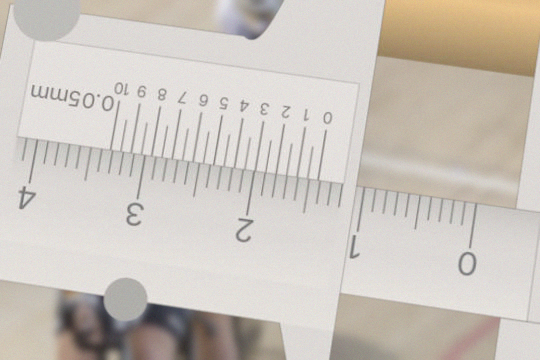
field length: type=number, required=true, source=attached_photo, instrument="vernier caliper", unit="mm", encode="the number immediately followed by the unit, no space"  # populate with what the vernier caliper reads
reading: 14.2mm
